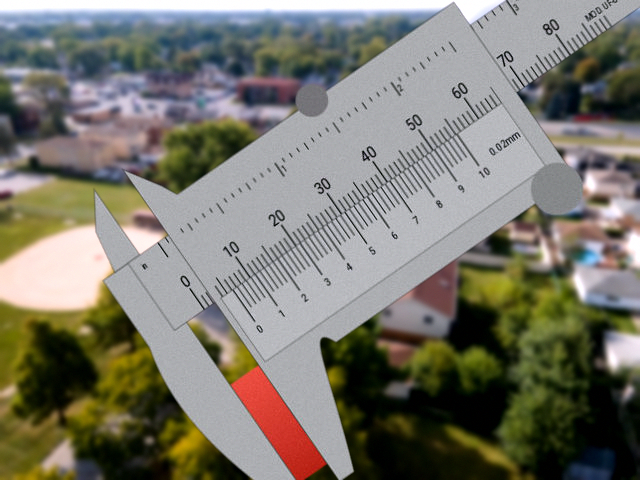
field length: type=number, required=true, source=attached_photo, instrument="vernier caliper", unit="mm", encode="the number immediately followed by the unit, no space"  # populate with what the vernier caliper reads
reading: 6.2mm
